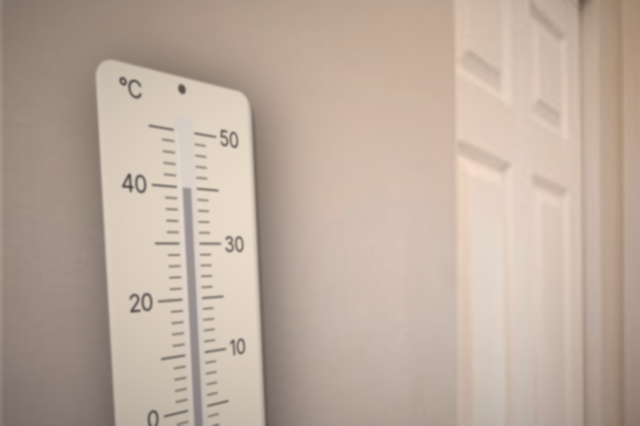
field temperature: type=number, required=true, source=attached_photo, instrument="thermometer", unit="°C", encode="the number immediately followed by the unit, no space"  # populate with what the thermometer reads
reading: 40°C
